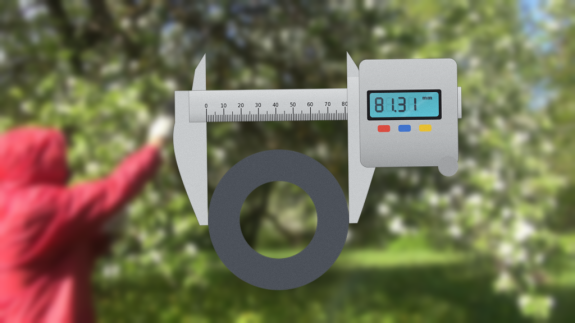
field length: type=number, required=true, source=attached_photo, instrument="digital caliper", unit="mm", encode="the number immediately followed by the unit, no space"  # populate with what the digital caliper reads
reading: 81.31mm
